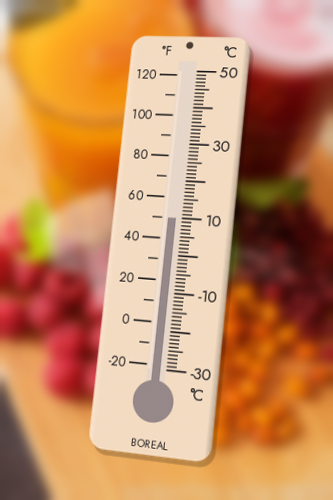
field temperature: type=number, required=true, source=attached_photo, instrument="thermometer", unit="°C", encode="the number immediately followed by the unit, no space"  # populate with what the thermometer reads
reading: 10°C
